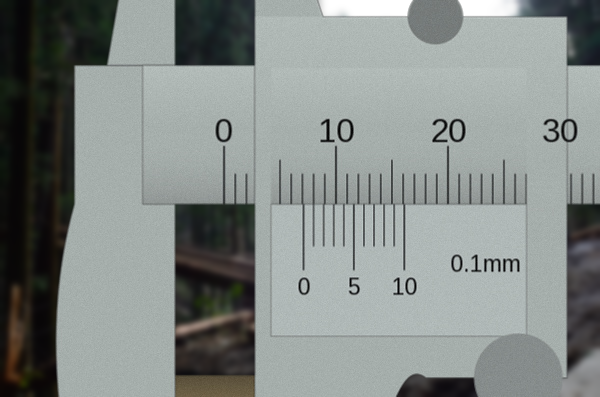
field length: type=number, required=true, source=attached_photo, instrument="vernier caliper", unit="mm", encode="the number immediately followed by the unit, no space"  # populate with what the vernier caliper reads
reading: 7.1mm
